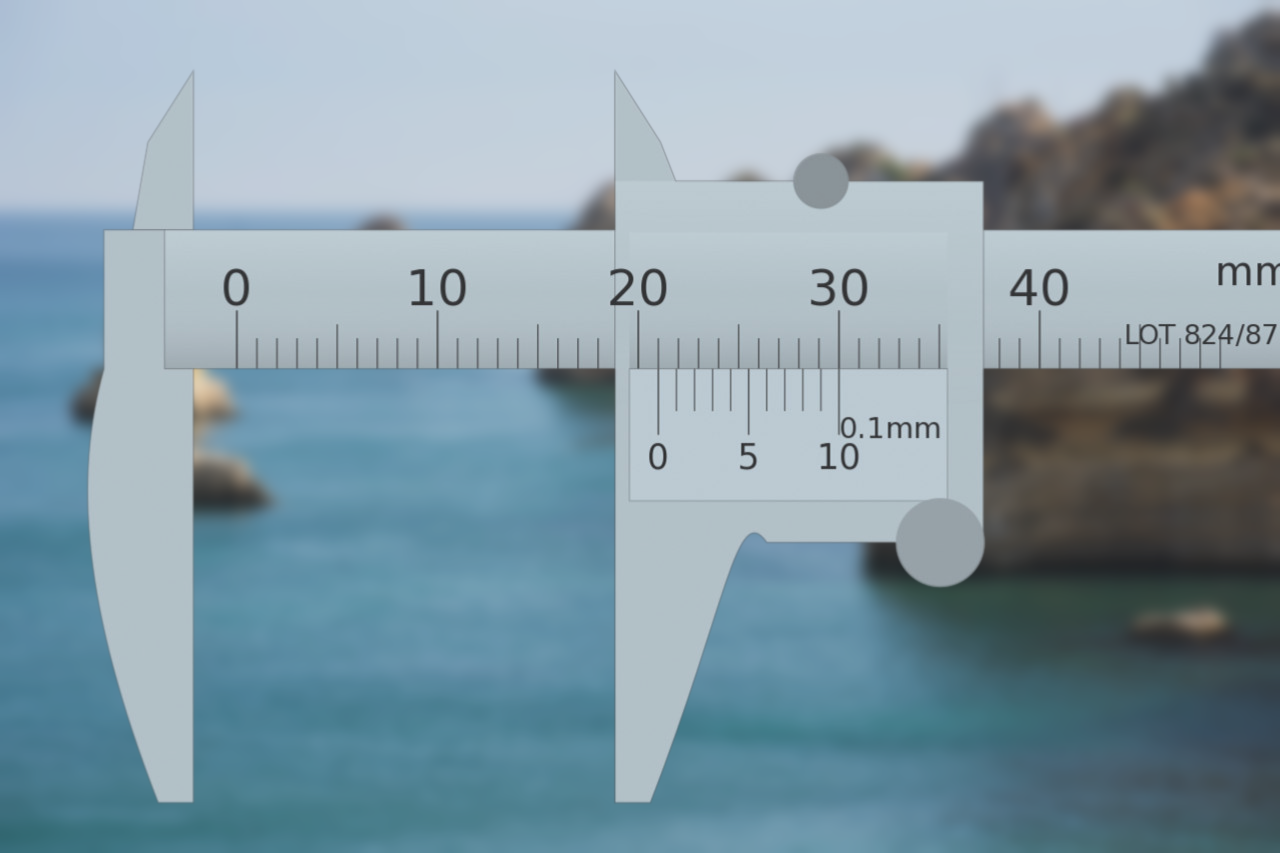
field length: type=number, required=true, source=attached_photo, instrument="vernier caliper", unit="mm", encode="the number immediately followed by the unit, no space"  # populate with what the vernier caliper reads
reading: 21.0mm
